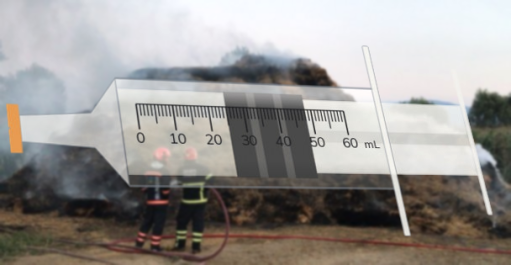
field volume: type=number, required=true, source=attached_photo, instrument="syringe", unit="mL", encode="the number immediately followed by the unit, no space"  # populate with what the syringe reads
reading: 25mL
